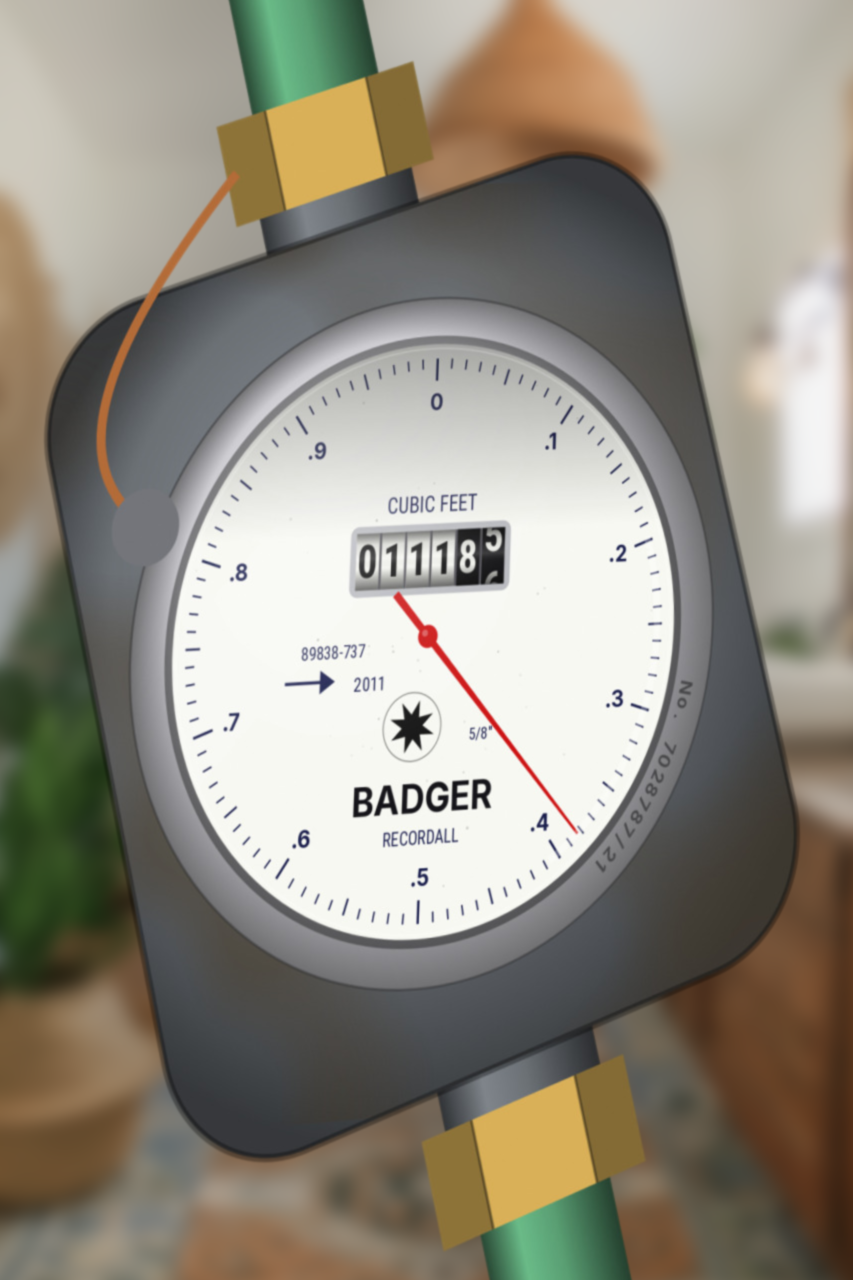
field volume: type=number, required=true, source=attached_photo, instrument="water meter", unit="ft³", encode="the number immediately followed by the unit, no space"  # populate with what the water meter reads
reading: 11185.38ft³
